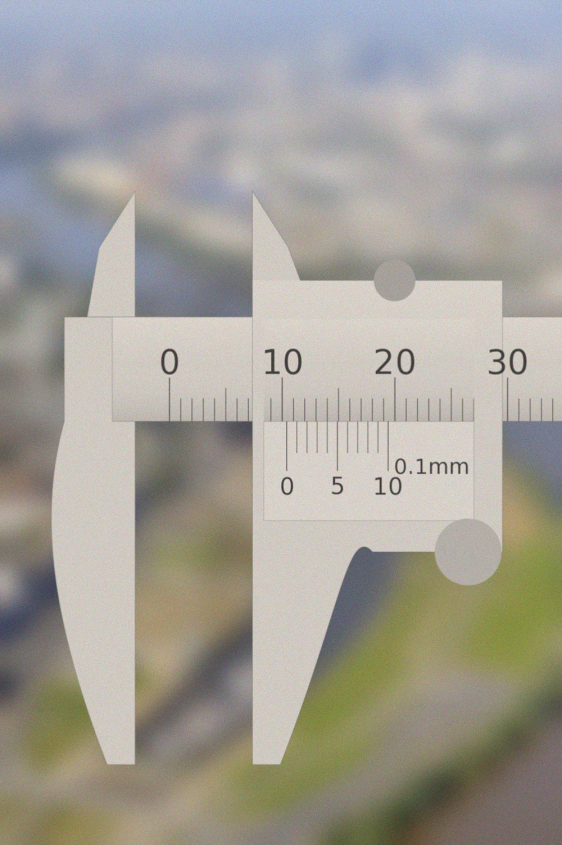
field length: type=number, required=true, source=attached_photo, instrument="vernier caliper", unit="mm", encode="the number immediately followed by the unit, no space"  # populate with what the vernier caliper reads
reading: 10.4mm
